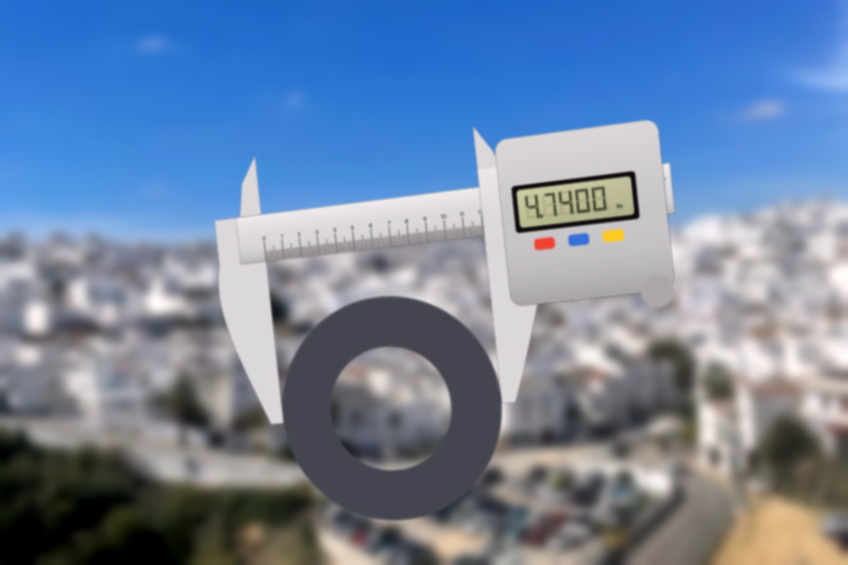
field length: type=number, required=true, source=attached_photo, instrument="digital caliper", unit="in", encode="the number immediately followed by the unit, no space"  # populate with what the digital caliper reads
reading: 4.7400in
